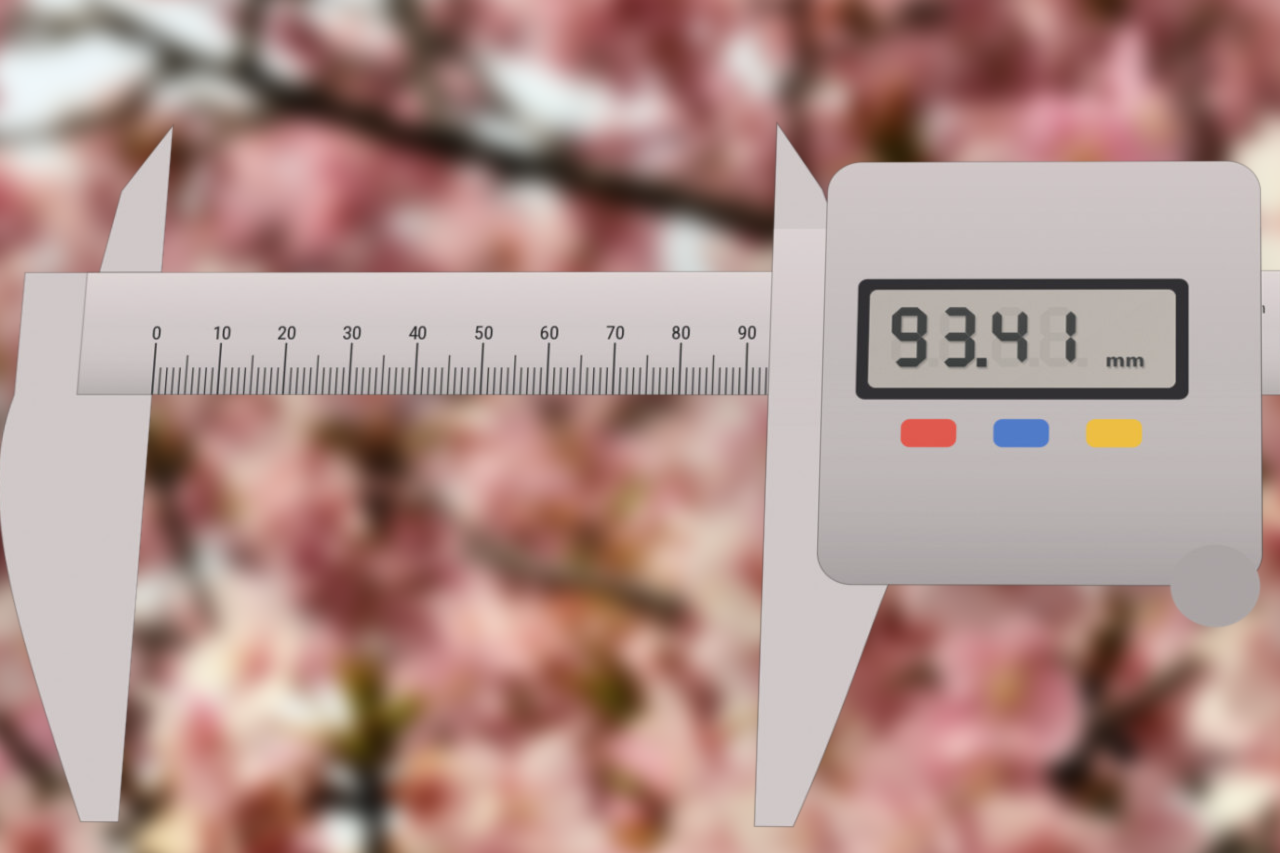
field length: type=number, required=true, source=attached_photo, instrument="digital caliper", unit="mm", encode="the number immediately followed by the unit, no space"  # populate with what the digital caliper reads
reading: 93.41mm
